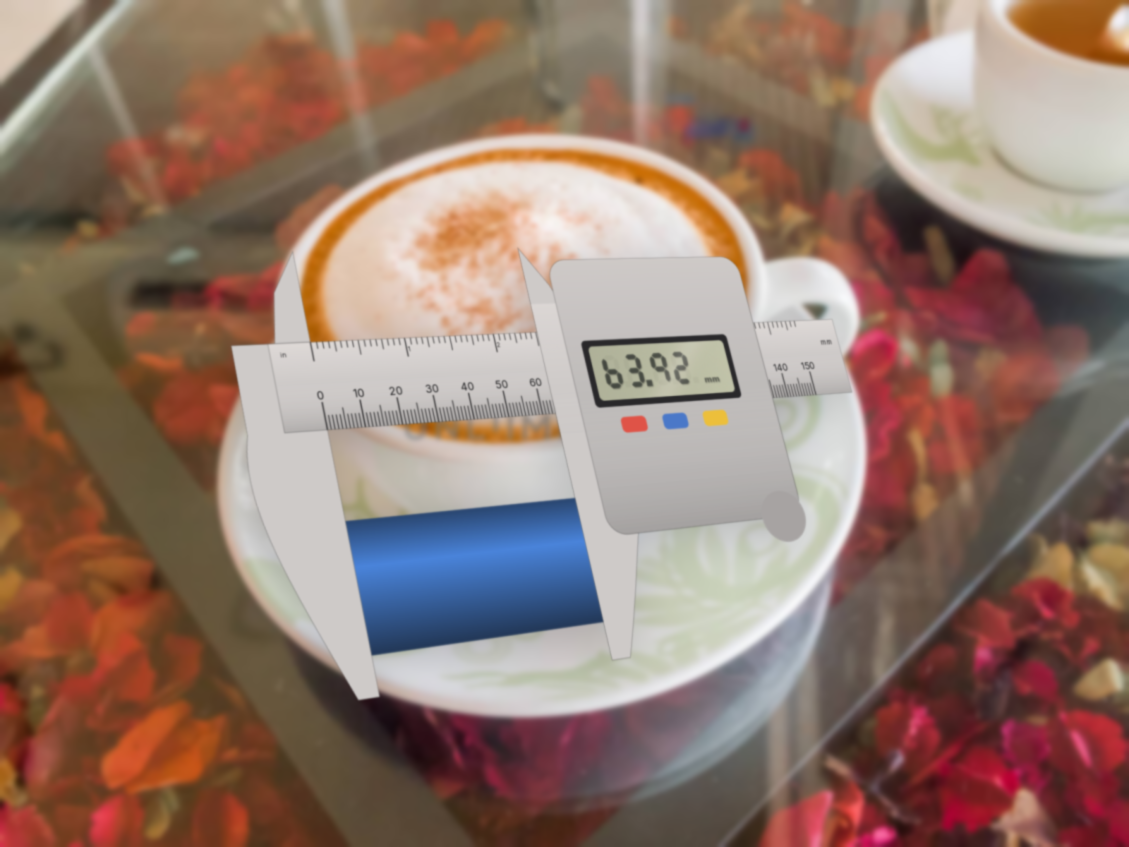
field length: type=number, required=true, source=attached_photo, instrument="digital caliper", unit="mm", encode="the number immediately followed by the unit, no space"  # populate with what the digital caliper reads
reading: 63.92mm
